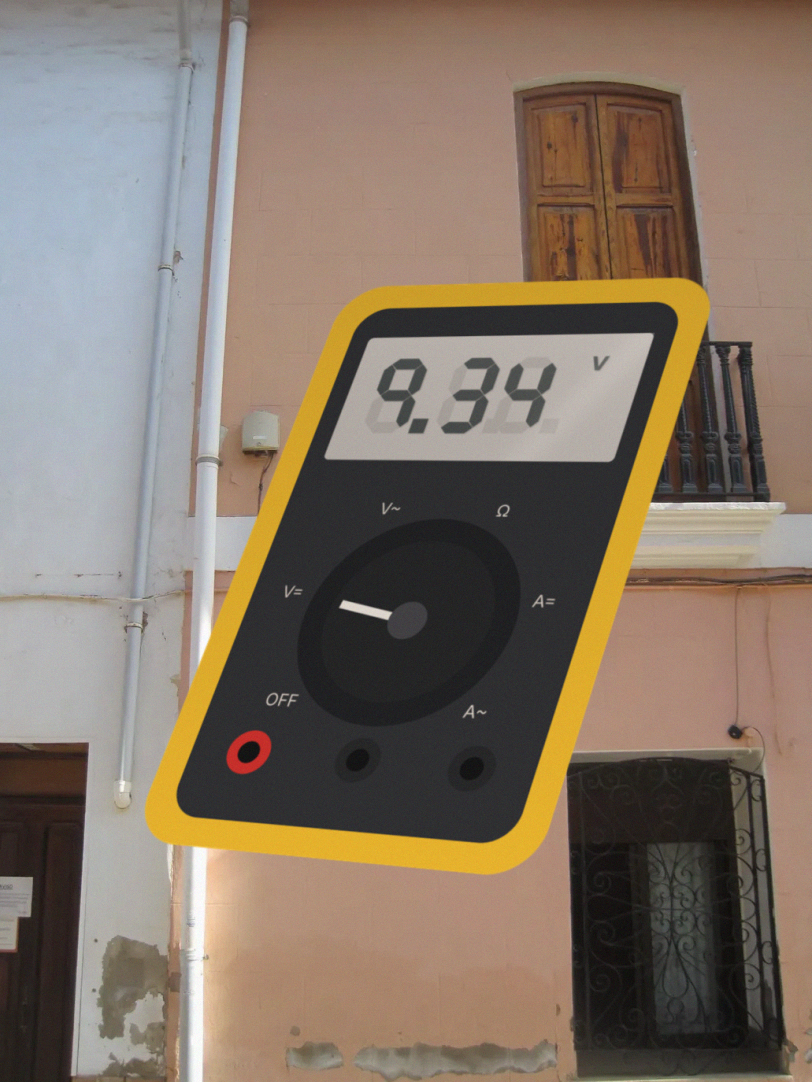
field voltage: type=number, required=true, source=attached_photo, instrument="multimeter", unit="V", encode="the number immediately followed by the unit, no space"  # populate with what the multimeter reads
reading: 9.34V
